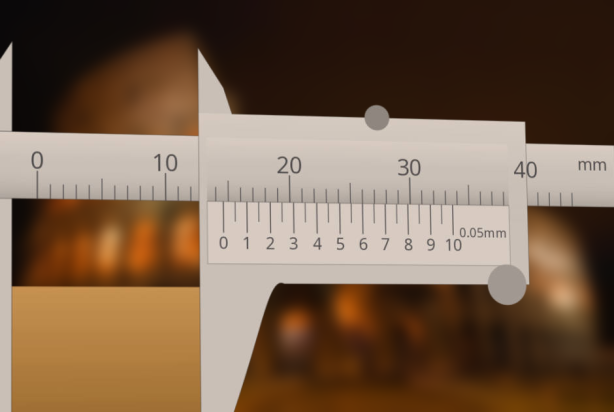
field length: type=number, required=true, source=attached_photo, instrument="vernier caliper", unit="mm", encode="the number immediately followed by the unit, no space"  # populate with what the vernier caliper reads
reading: 14.6mm
